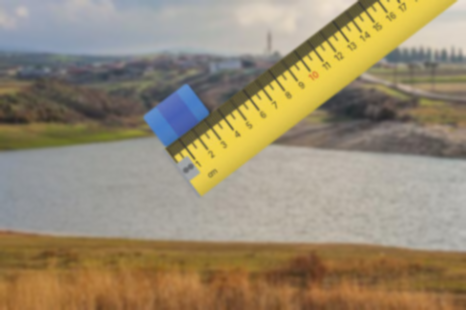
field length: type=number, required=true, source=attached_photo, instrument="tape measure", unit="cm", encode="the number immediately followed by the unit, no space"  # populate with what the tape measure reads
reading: 3.5cm
